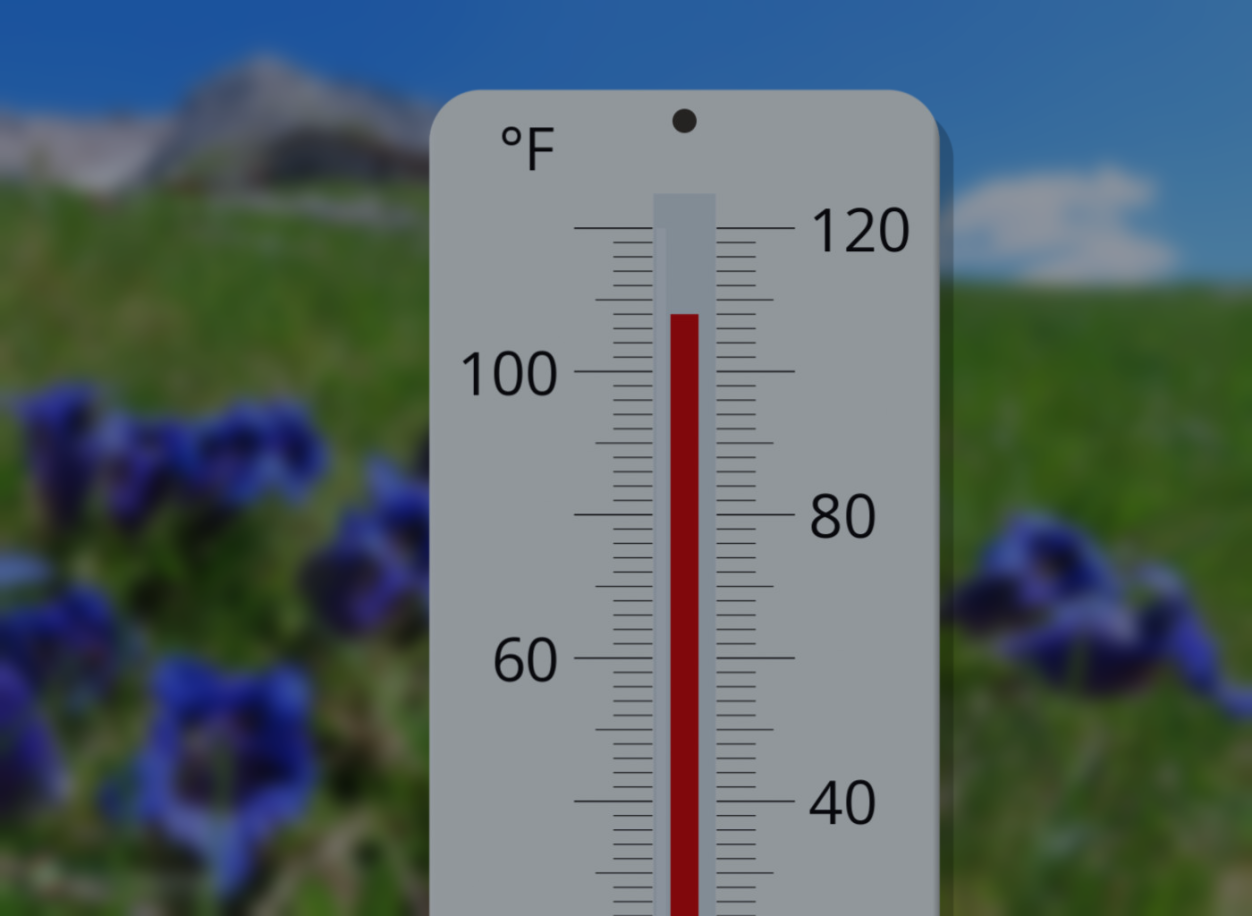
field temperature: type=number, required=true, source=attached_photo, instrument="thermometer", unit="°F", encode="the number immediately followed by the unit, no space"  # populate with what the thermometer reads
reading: 108°F
